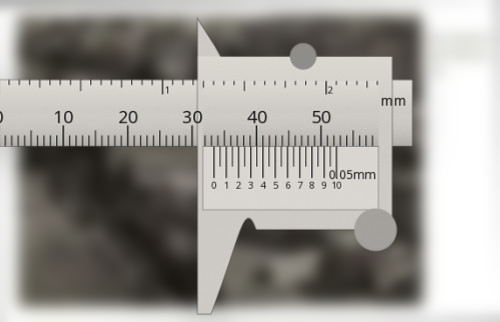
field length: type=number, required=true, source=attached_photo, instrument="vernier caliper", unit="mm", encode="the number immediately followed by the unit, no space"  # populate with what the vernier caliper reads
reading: 33.4mm
